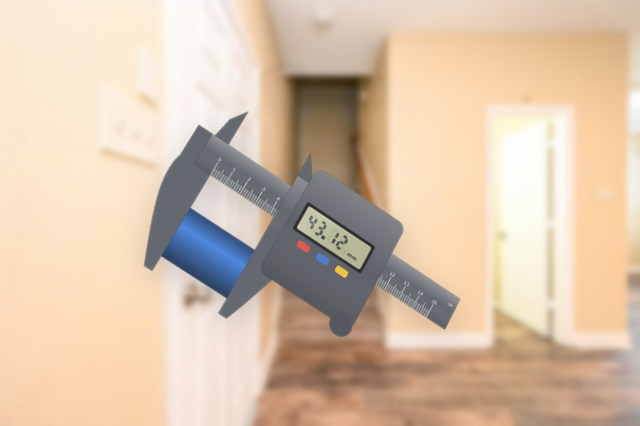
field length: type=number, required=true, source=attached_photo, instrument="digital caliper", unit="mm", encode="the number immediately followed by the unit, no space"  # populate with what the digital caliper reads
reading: 43.12mm
